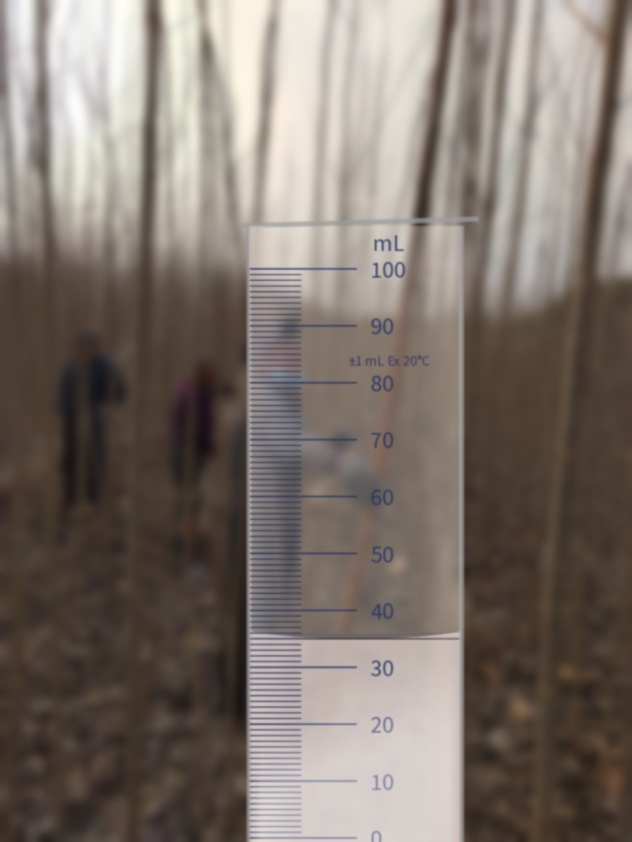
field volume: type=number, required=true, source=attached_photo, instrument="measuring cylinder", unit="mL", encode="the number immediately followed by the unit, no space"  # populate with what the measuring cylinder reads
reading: 35mL
